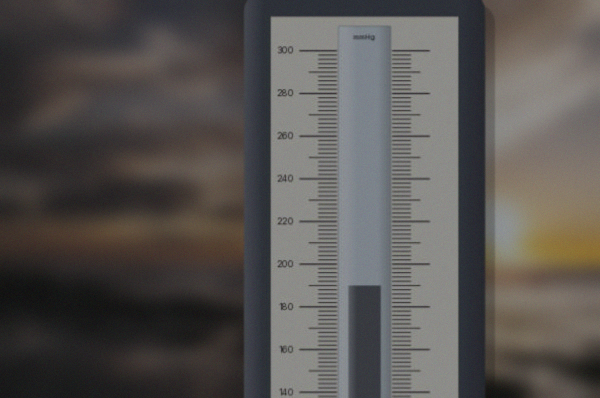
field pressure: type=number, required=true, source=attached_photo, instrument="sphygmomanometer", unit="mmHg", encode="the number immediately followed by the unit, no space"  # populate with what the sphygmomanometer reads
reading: 190mmHg
